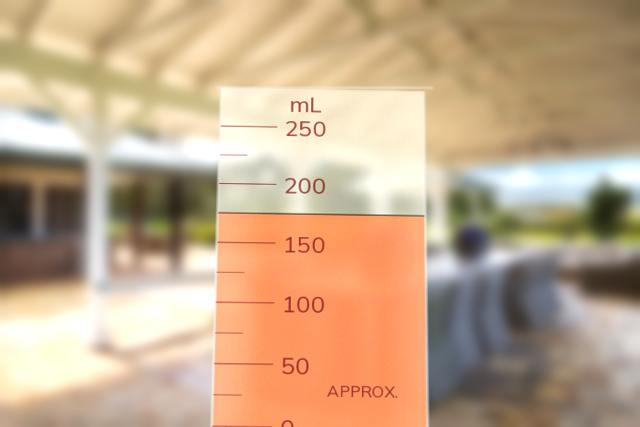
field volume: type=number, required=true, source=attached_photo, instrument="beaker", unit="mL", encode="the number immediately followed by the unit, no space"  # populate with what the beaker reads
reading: 175mL
